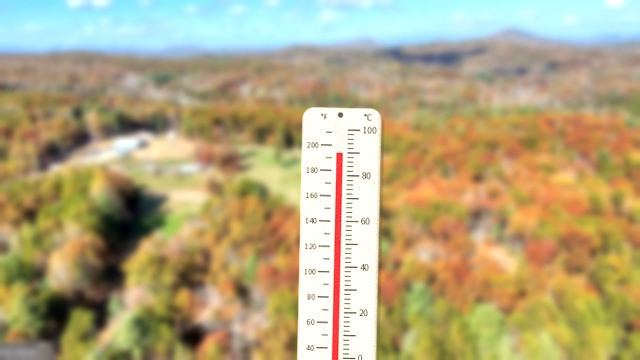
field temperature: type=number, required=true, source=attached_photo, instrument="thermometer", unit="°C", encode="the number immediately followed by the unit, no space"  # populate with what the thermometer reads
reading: 90°C
